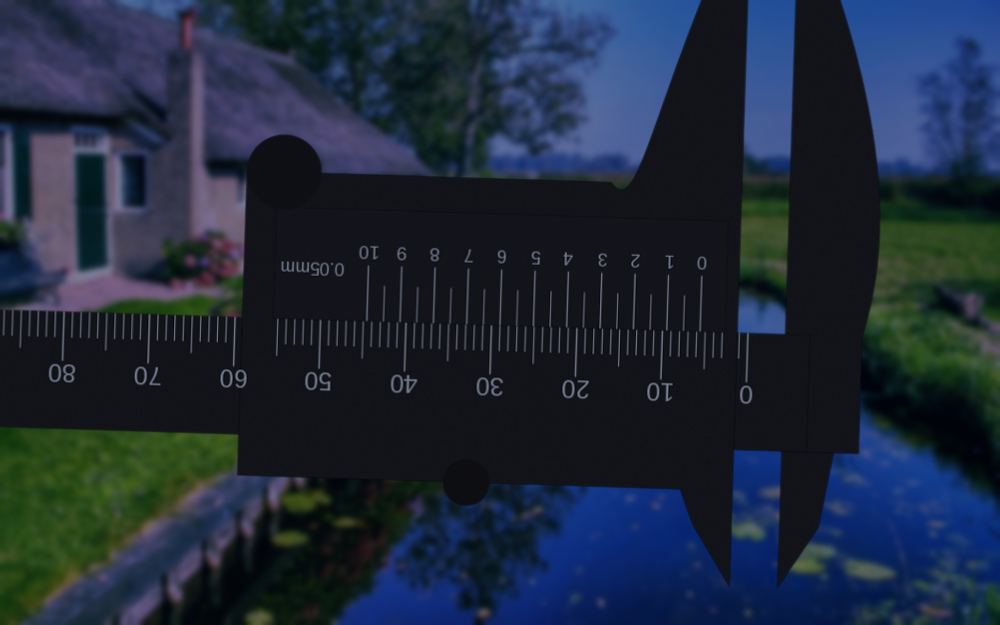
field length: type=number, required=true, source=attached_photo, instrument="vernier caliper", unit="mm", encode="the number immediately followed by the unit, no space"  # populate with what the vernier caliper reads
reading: 5.6mm
